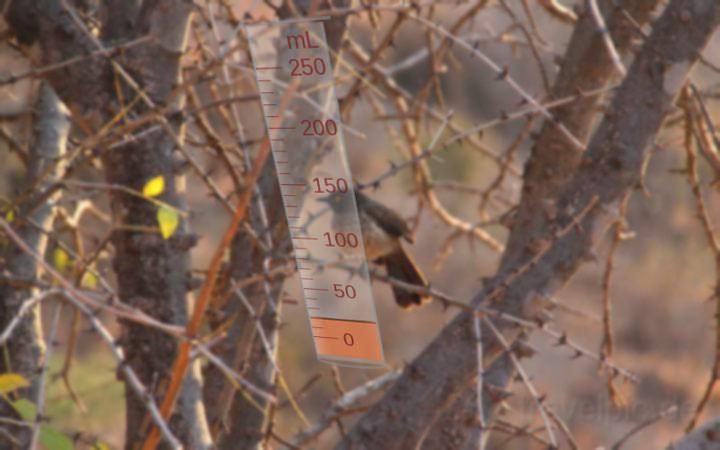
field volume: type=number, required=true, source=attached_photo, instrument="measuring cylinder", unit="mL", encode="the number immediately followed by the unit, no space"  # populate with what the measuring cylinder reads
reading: 20mL
